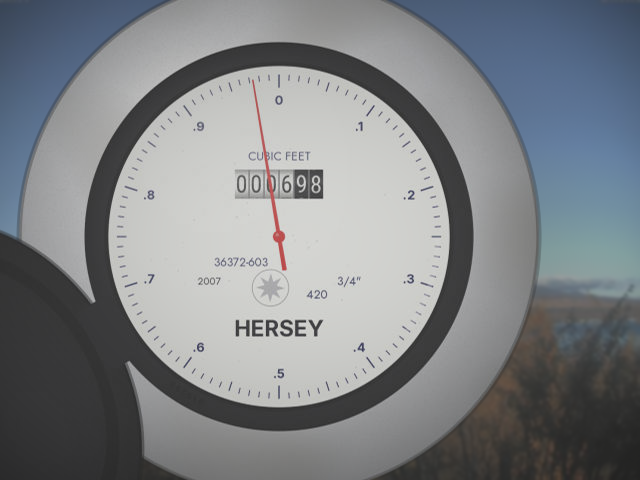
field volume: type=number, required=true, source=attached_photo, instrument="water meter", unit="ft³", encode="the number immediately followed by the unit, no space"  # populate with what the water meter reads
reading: 697.97ft³
